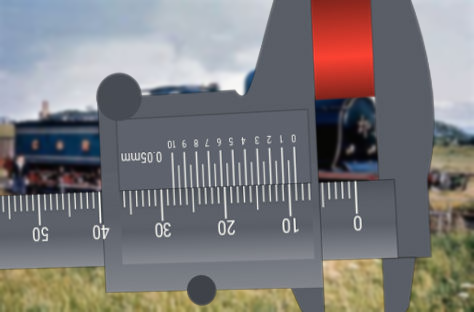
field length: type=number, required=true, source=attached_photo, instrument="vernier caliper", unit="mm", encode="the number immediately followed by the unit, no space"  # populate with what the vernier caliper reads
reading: 9.0mm
